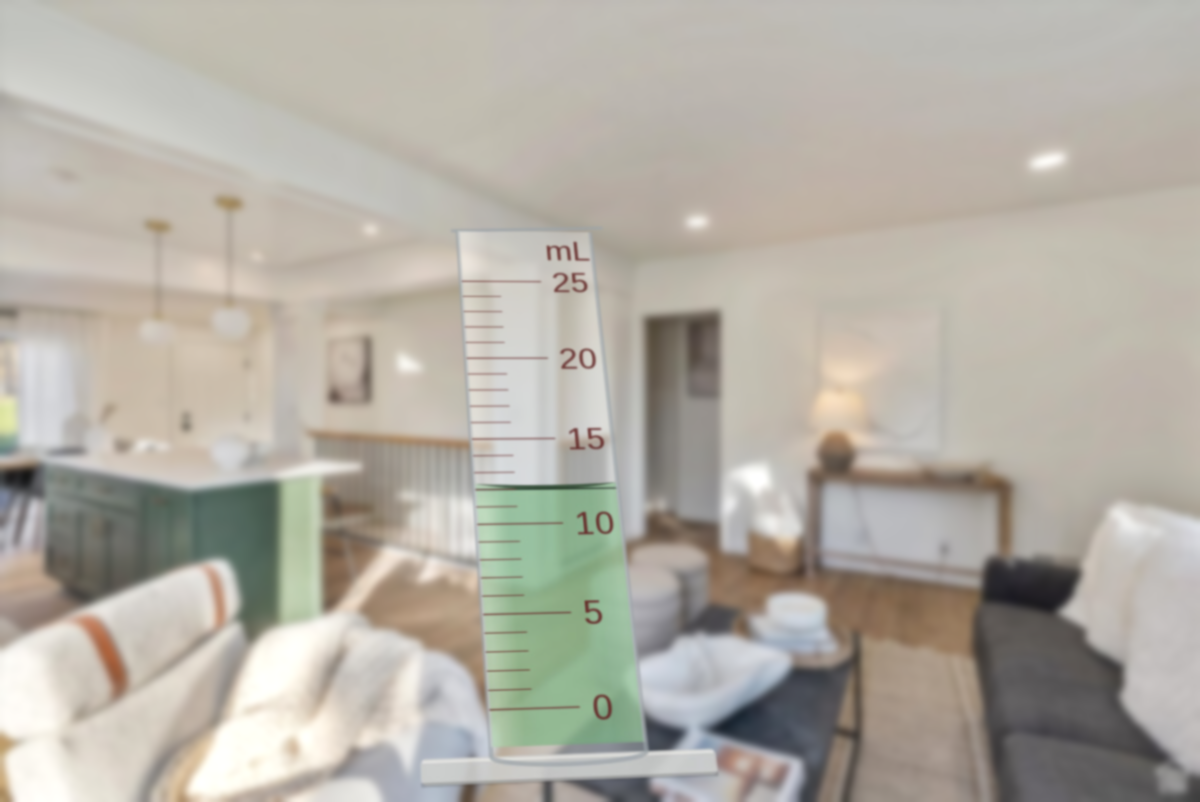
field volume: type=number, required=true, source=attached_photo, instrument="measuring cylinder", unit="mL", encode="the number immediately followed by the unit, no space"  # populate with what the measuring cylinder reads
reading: 12mL
